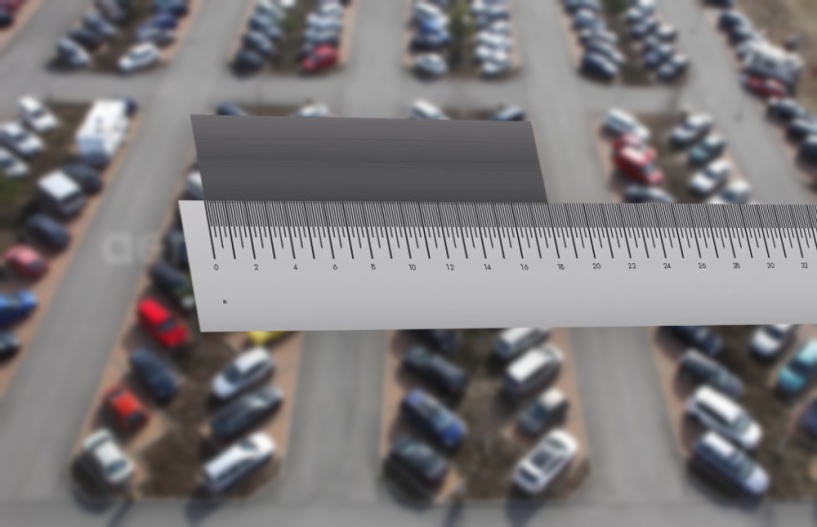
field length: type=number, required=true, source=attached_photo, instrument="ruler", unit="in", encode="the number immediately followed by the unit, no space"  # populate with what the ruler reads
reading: 18in
